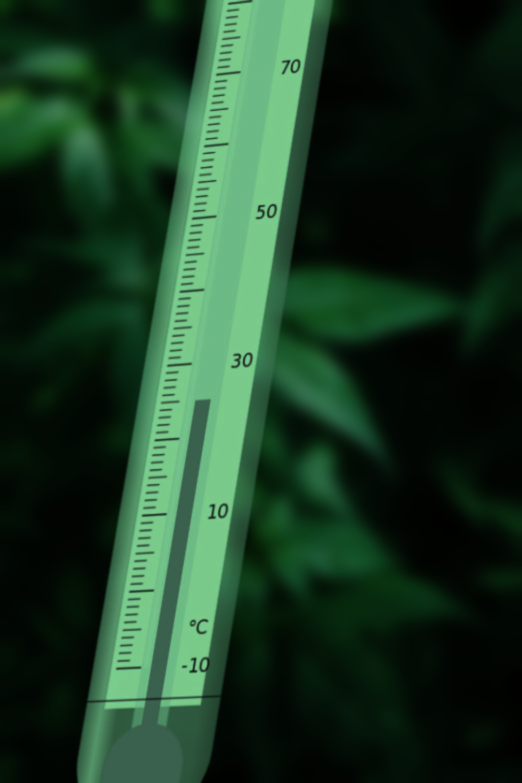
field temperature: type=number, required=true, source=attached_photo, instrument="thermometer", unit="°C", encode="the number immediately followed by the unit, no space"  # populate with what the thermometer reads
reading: 25°C
